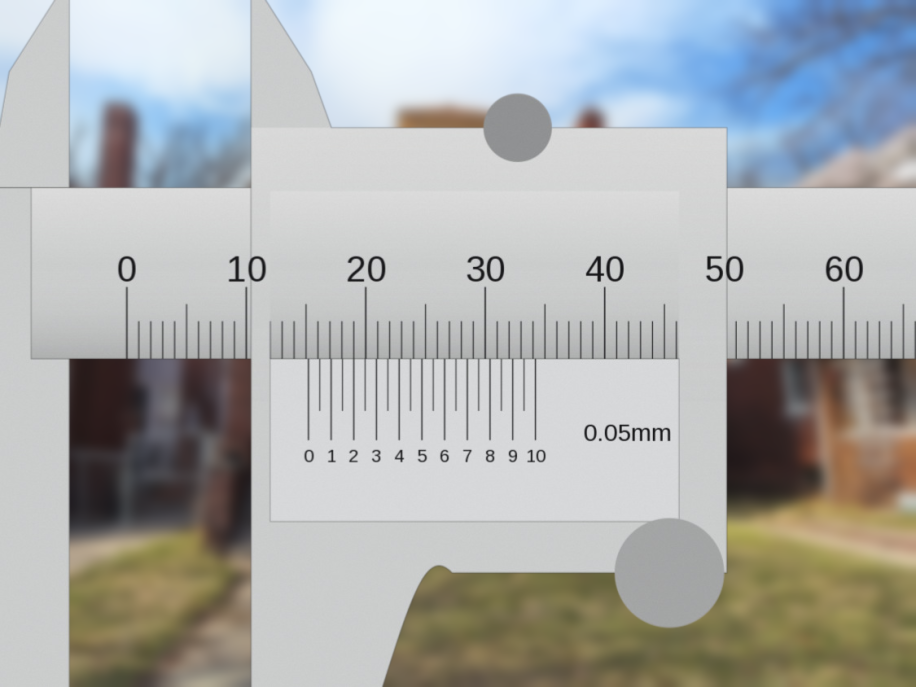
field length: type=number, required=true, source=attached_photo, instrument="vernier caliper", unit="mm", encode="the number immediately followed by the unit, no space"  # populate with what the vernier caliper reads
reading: 15.2mm
